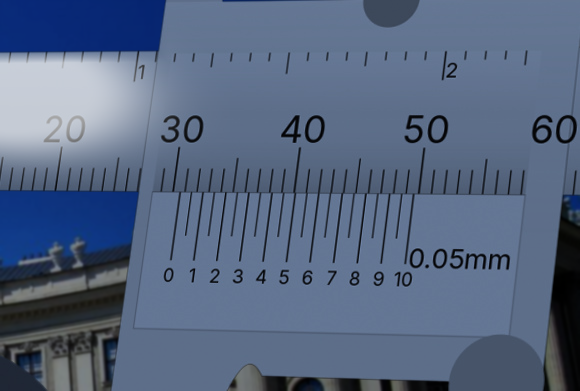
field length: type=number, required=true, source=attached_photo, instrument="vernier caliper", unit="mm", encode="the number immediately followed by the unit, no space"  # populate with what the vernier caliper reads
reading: 30.6mm
